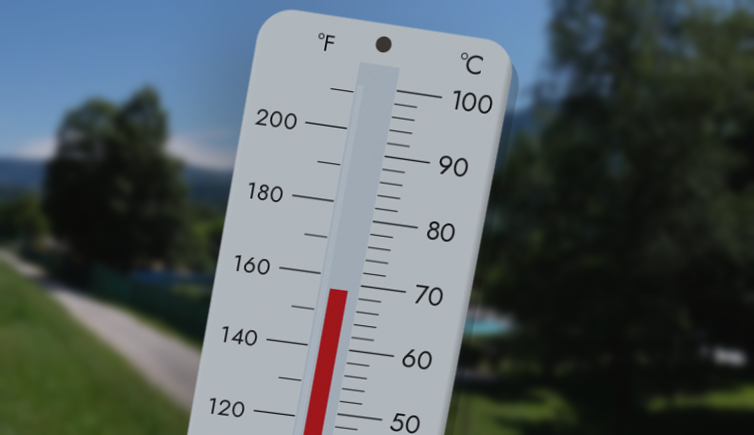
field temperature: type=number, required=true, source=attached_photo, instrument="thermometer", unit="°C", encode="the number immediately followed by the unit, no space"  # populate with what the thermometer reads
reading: 69°C
